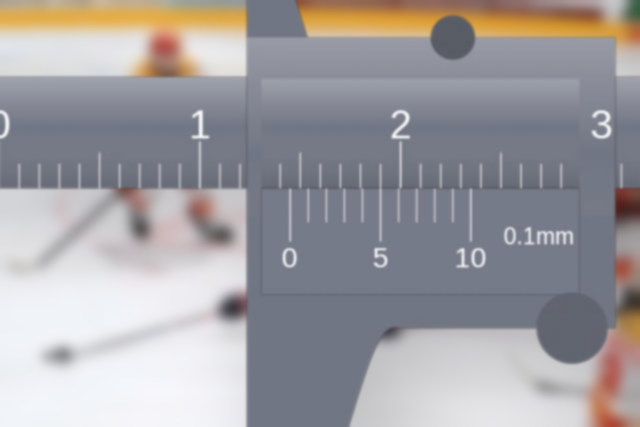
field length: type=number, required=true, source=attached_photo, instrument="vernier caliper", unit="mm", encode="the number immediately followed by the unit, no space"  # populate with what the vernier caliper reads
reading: 14.5mm
